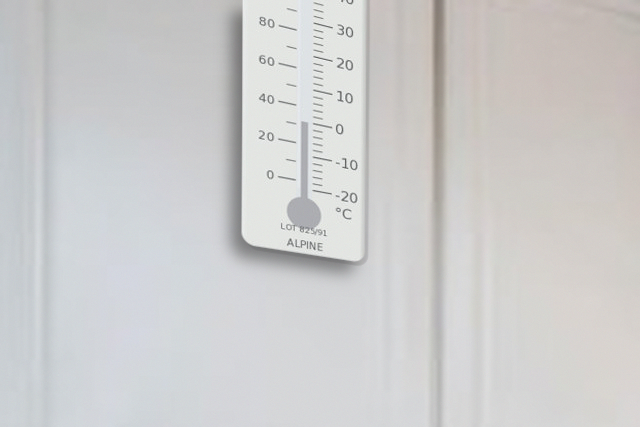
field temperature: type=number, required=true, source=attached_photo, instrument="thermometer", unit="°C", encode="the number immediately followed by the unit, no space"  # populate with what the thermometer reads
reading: 0°C
